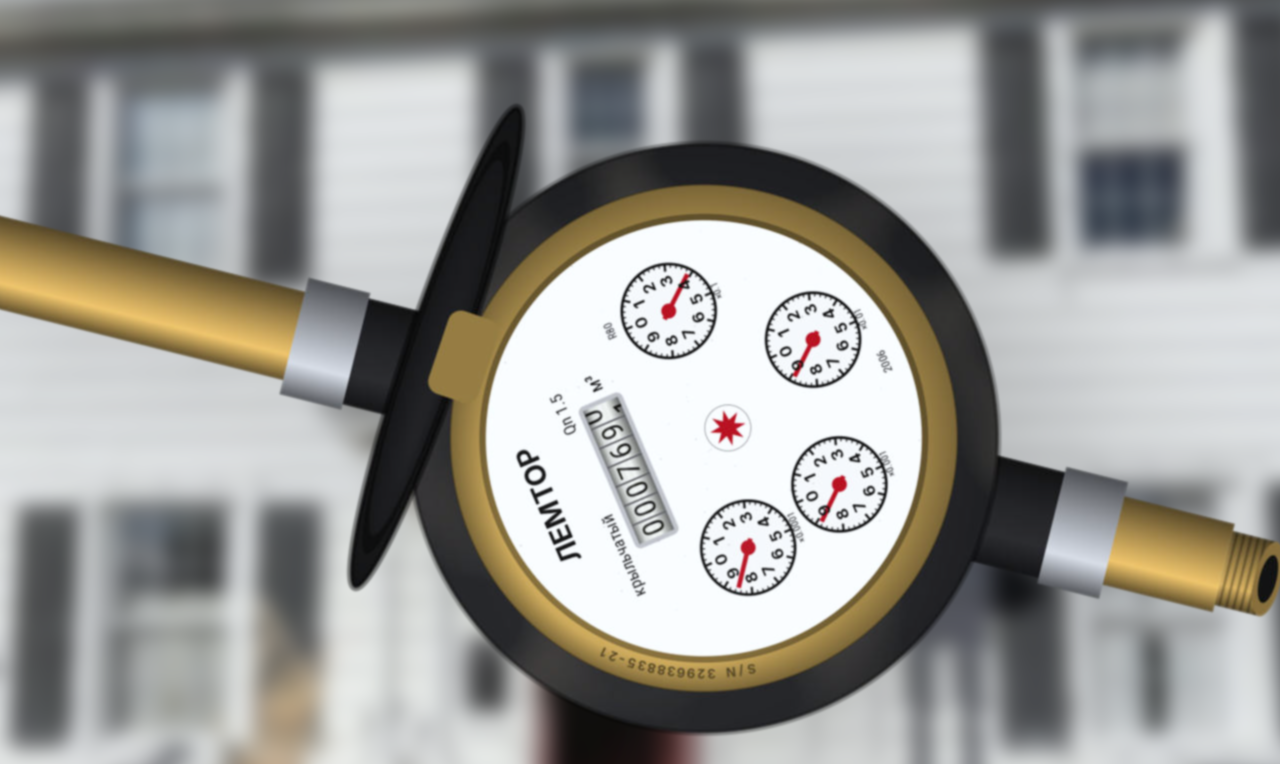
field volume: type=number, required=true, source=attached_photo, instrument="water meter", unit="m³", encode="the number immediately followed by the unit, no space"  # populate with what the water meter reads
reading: 7690.3888m³
